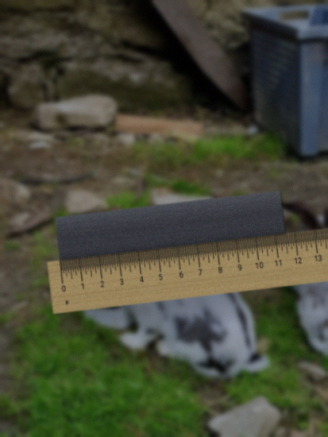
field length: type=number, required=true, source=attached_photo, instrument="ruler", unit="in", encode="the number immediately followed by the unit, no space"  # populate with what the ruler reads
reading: 11.5in
